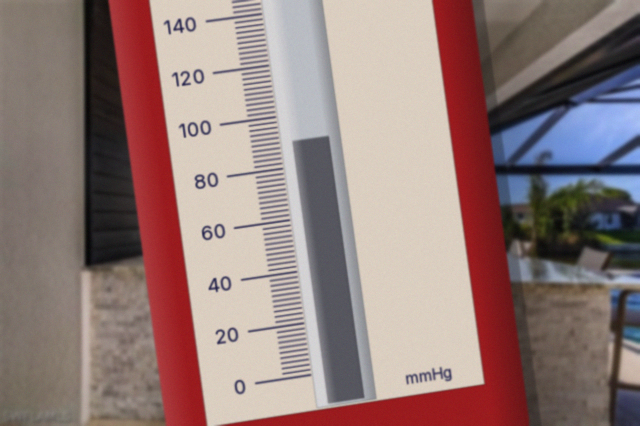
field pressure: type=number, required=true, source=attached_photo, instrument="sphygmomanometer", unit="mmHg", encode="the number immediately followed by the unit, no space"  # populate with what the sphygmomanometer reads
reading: 90mmHg
